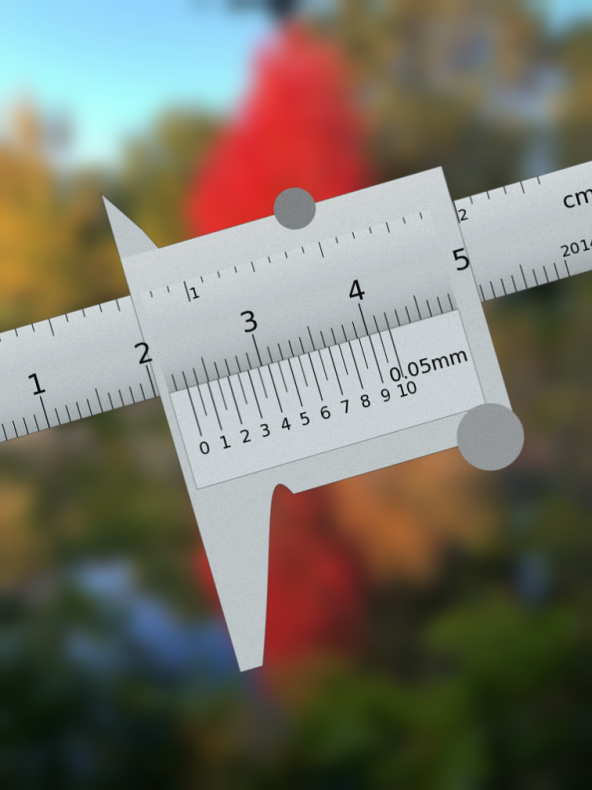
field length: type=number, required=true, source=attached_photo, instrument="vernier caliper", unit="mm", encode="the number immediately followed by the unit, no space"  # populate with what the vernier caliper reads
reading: 23.0mm
